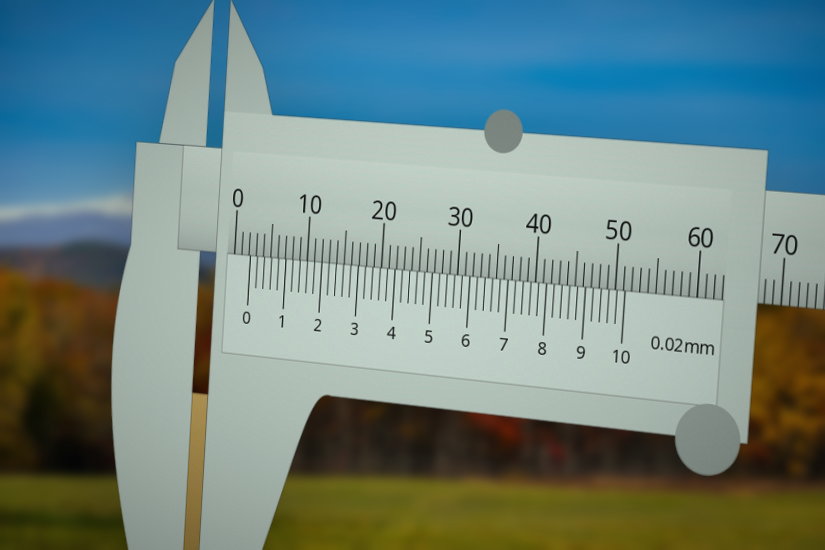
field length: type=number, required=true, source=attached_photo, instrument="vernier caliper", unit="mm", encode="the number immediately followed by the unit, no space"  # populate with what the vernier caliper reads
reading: 2.2mm
